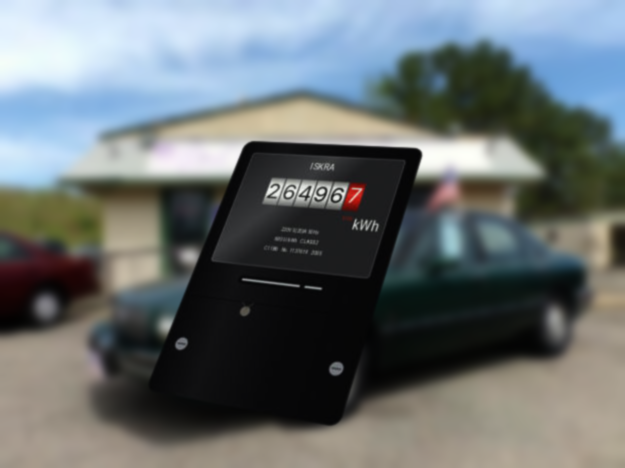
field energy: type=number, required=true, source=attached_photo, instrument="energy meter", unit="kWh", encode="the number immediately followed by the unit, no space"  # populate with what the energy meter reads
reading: 26496.7kWh
